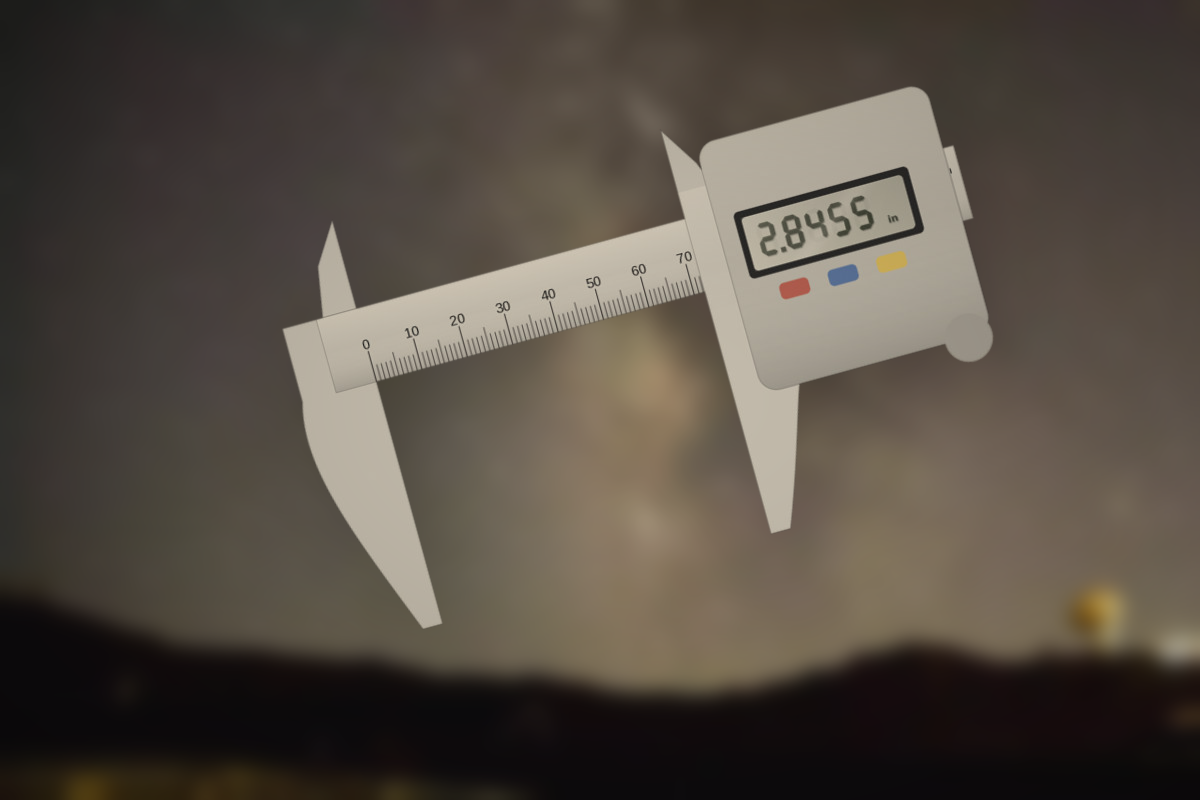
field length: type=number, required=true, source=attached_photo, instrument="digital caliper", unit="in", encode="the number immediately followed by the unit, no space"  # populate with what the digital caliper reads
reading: 2.8455in
